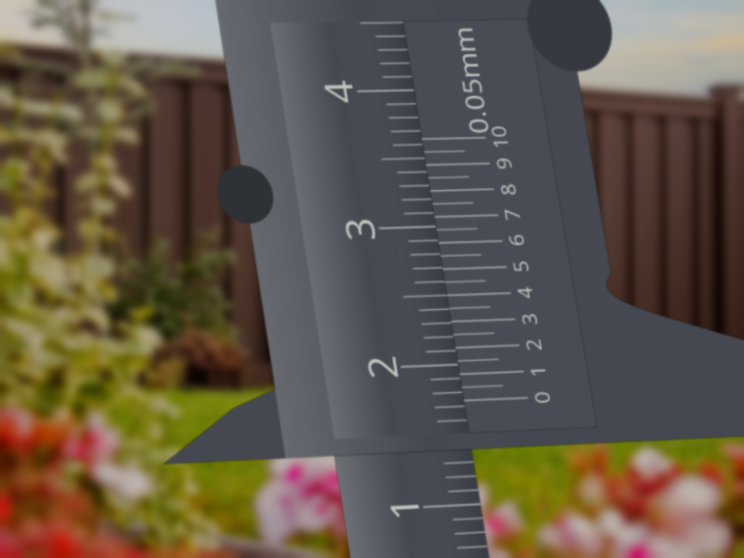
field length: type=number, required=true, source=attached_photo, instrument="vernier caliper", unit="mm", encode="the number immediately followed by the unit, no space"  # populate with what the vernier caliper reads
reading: 17.4mm
